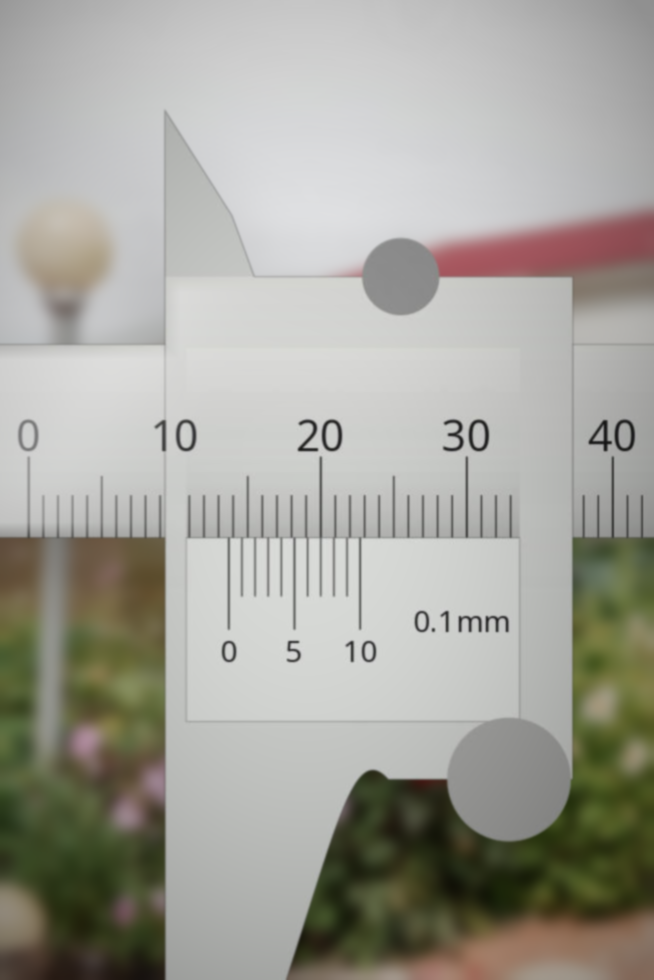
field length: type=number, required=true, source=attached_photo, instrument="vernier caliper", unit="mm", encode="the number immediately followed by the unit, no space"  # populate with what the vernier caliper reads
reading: 13.7mm
